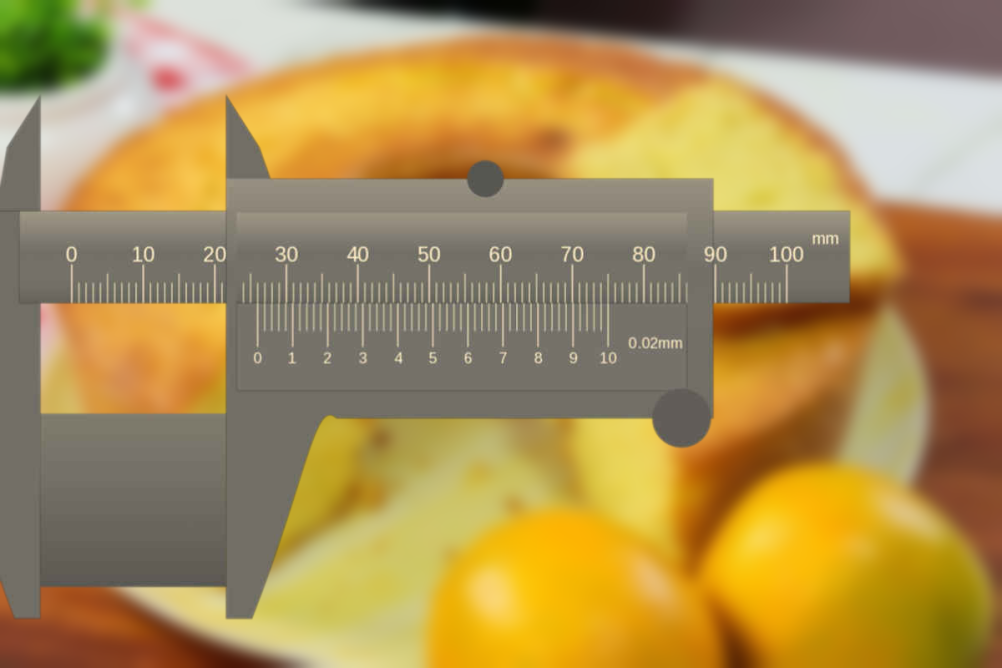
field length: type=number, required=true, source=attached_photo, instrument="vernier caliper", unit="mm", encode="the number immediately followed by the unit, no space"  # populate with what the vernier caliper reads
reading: 26.0mm
